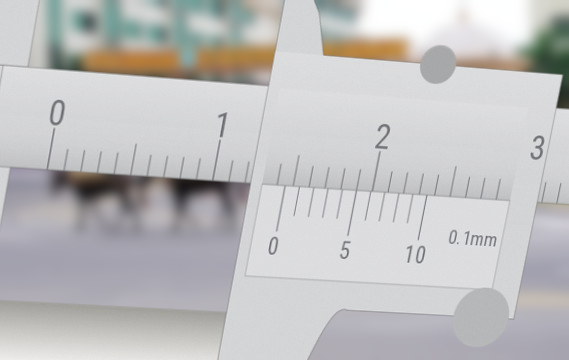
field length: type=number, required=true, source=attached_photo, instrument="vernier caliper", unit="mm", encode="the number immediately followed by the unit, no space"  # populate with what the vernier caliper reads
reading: 14.5mm
